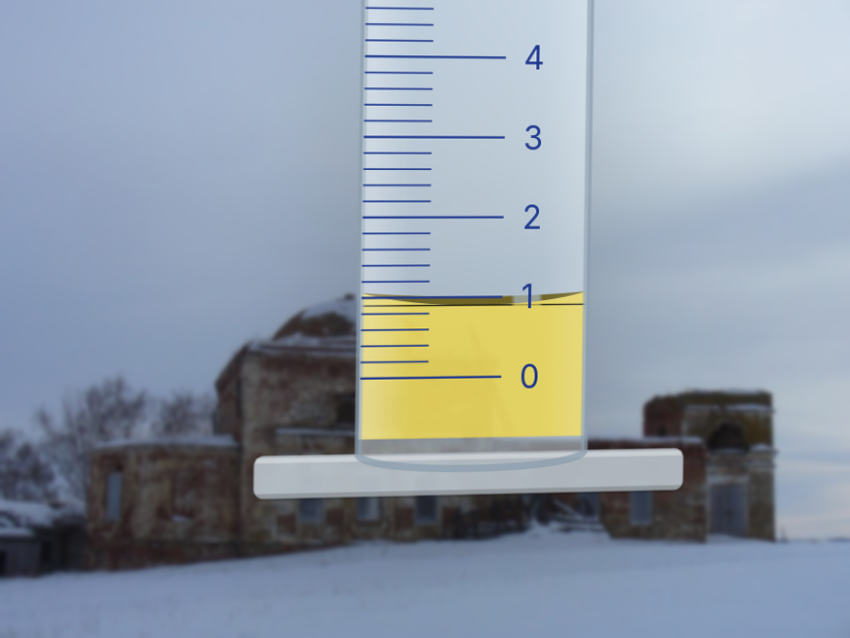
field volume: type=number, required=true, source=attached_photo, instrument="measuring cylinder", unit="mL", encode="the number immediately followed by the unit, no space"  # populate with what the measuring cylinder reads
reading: 0.9mL
